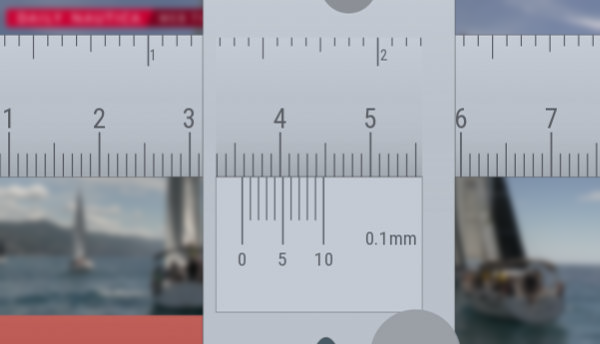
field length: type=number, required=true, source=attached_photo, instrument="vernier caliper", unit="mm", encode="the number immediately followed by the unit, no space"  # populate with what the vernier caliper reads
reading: 35.8mm
